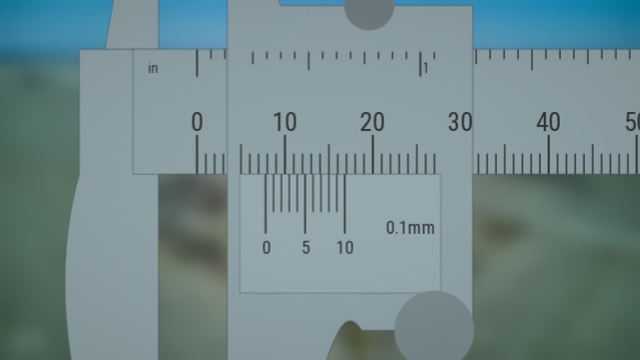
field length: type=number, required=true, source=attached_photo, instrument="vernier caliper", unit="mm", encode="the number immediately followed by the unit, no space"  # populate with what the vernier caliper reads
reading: 7.8mm
